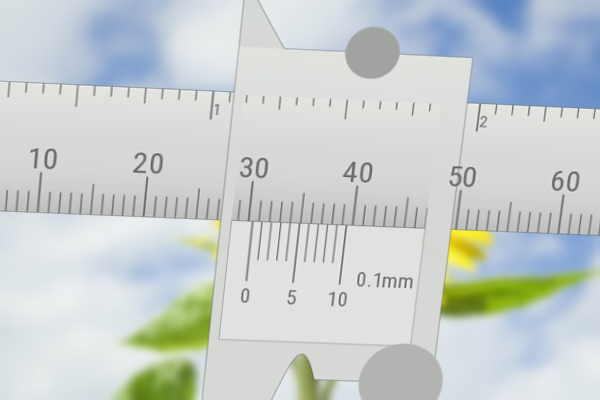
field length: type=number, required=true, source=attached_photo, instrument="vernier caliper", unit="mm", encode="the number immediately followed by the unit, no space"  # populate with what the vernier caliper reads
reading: 30.4mm
